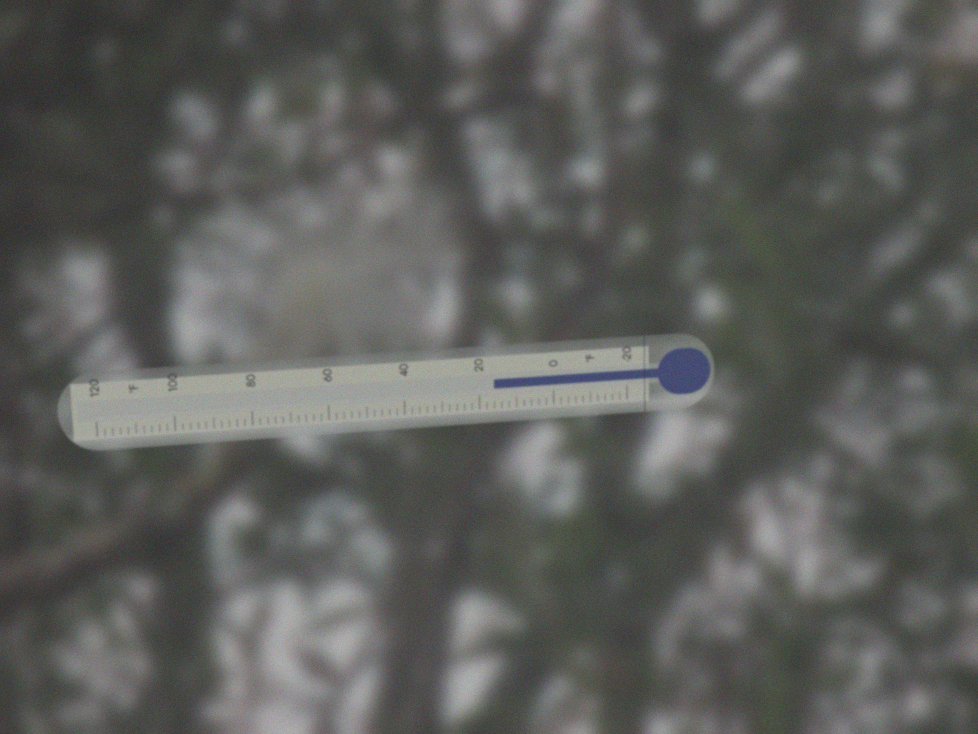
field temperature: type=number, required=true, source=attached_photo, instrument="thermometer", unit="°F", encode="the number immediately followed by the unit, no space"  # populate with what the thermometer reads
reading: 16°F
